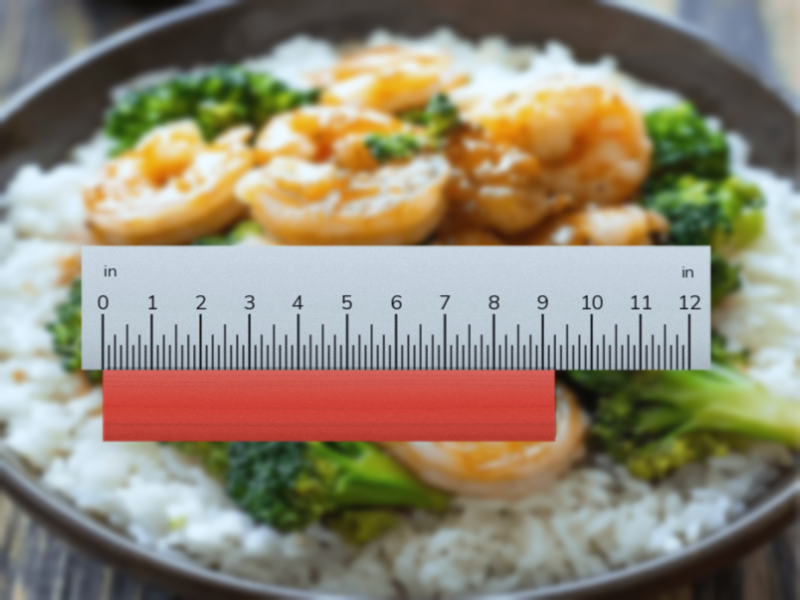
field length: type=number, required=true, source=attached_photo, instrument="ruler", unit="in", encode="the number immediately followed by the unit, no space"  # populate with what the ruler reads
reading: 9.25in
